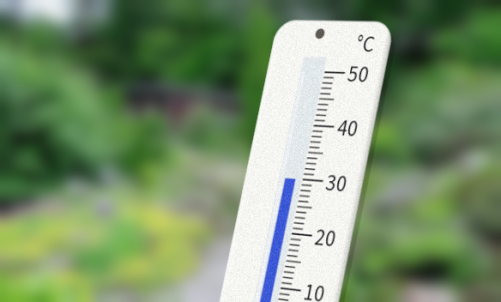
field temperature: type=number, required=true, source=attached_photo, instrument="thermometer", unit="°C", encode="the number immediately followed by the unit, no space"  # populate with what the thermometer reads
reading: 30°C
